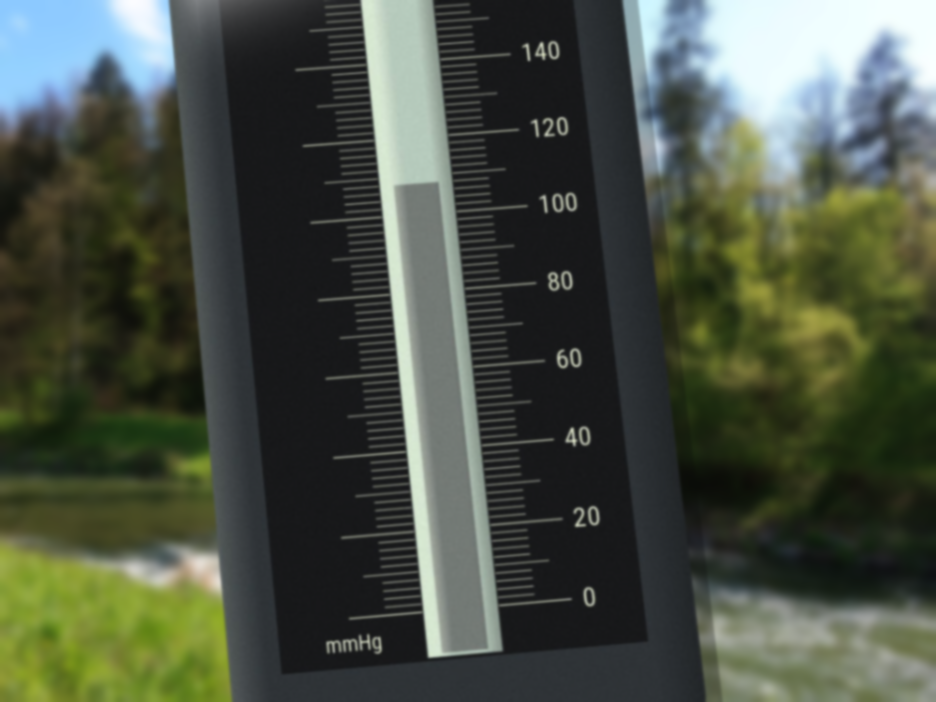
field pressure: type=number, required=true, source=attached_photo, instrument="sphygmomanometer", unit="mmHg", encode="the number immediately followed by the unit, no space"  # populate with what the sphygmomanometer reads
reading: 108mmHg
